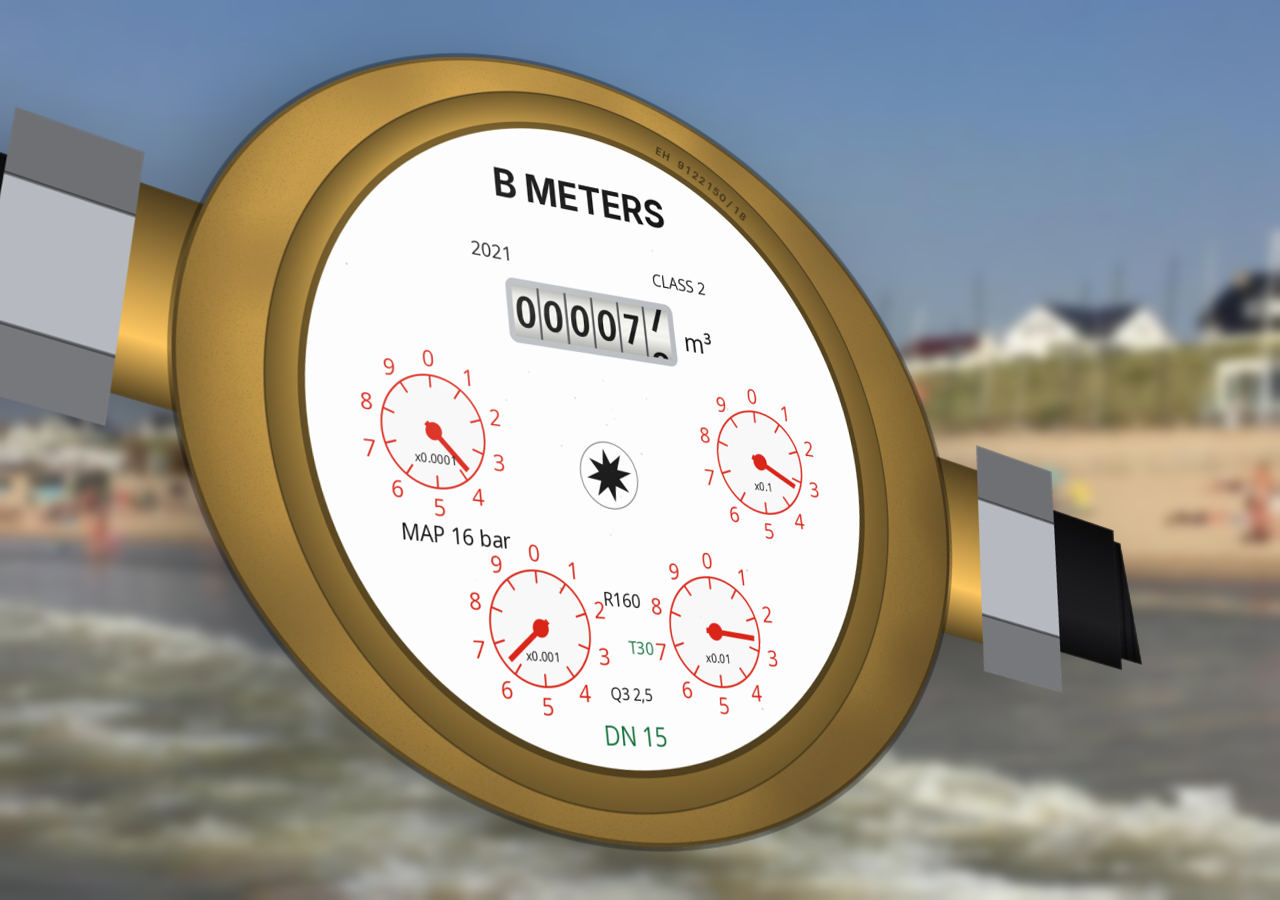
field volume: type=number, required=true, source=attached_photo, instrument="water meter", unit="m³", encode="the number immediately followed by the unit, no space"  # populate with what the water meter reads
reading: 77.3263m³
